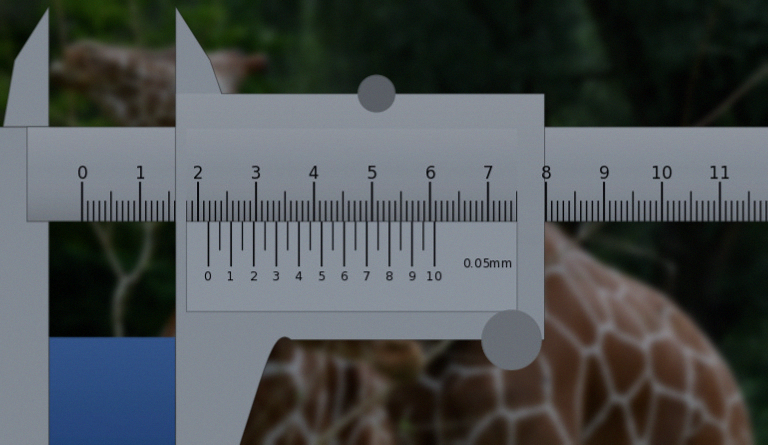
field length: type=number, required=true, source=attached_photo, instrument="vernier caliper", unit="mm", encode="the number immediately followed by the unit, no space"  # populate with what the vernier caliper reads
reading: 21.8mm
